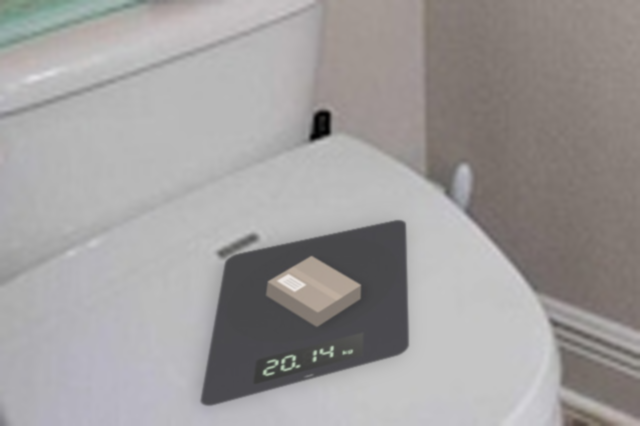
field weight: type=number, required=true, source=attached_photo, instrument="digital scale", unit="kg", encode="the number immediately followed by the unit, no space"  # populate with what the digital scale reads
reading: 20.14kg
